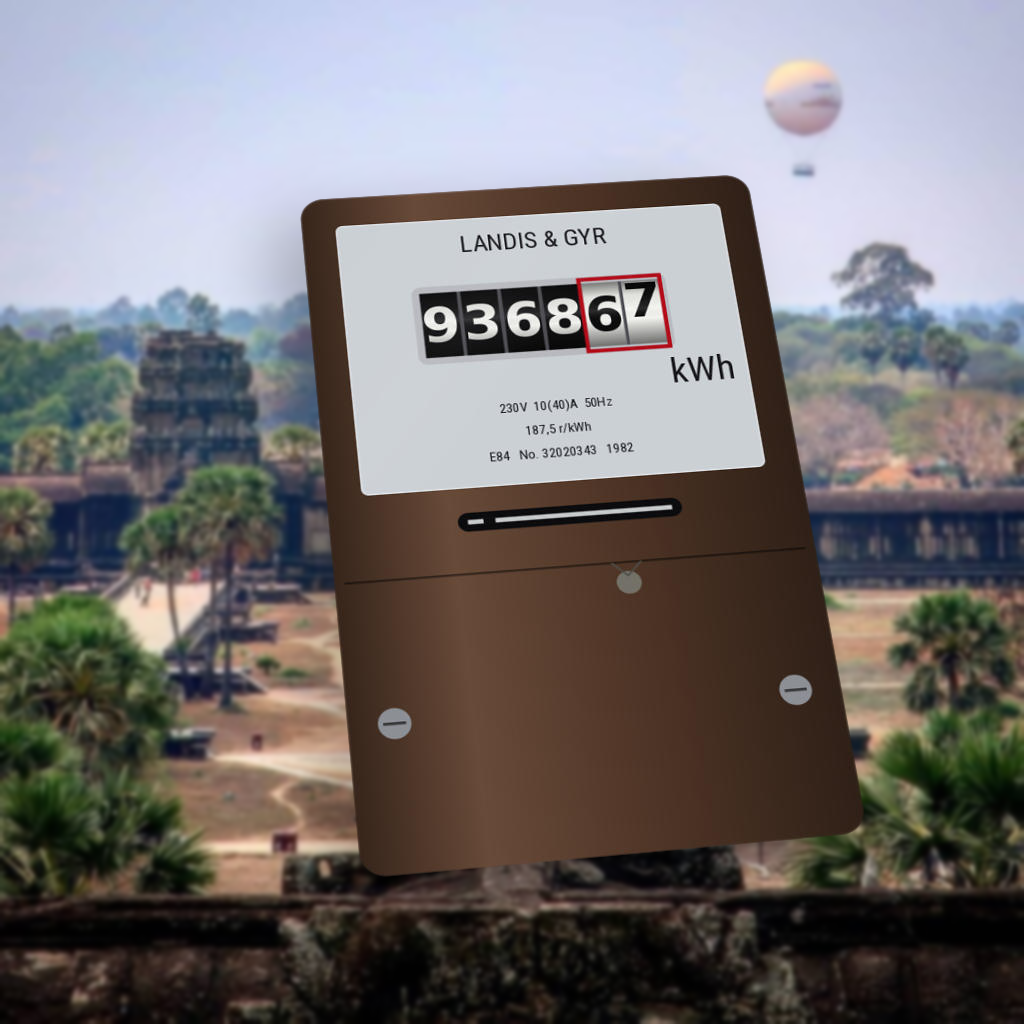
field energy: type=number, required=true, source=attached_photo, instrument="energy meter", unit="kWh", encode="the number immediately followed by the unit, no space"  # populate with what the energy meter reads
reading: 9368.67kWh
